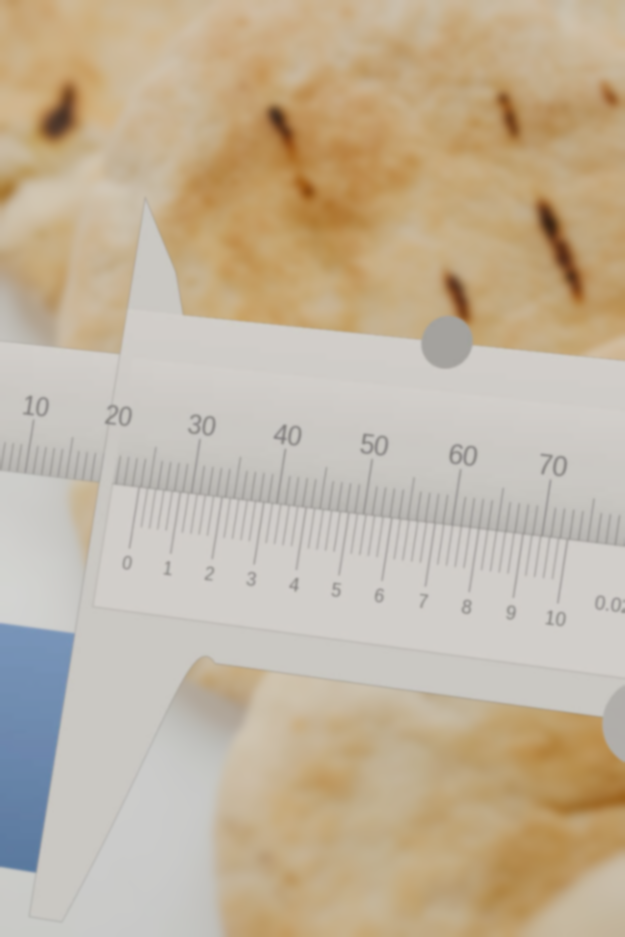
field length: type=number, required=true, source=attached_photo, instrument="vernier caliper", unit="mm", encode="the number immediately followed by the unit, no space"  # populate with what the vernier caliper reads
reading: 23.8mm
